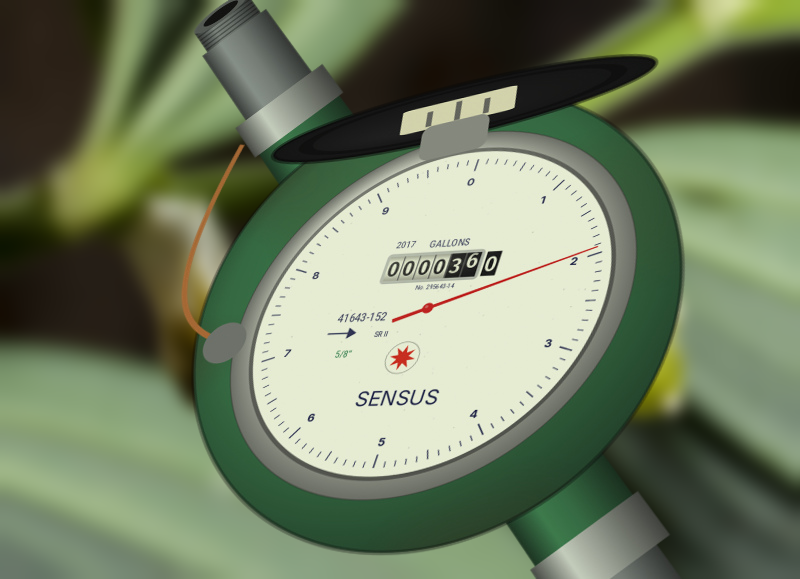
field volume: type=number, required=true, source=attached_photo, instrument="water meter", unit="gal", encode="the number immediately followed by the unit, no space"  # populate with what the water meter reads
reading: 361.9gal
